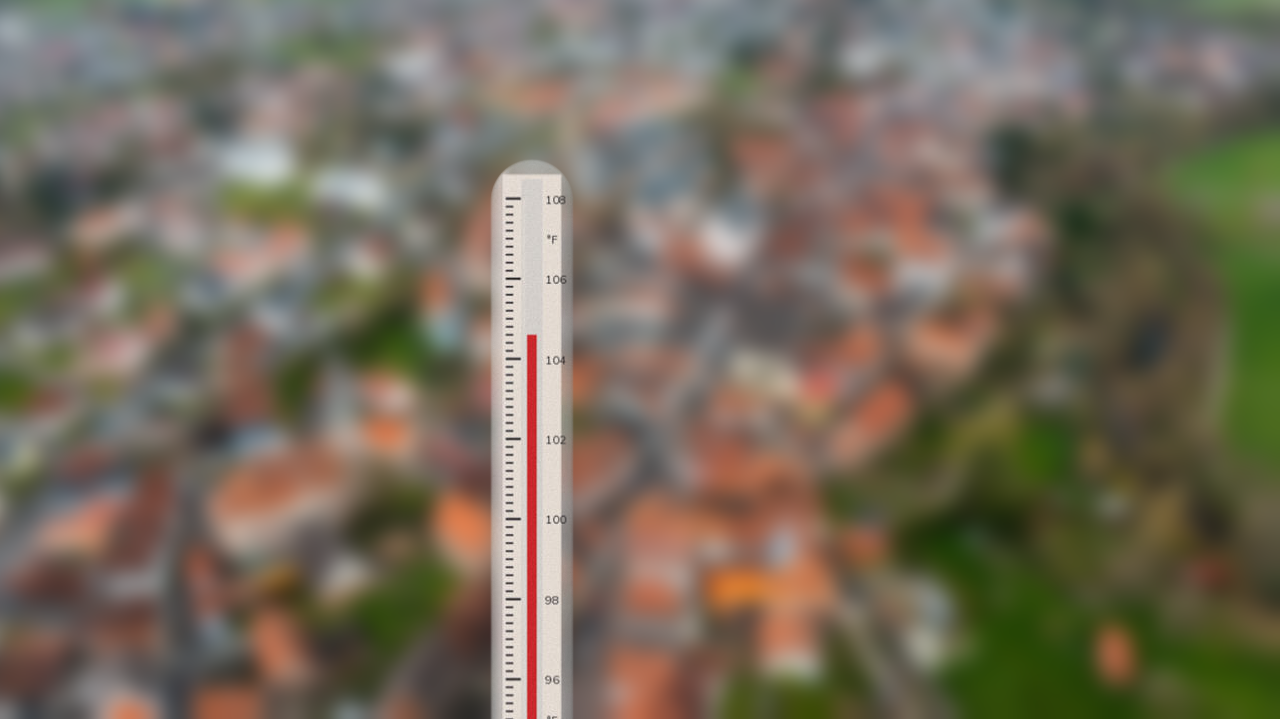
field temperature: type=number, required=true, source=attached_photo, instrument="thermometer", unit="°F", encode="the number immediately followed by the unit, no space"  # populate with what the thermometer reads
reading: 104.6°F
